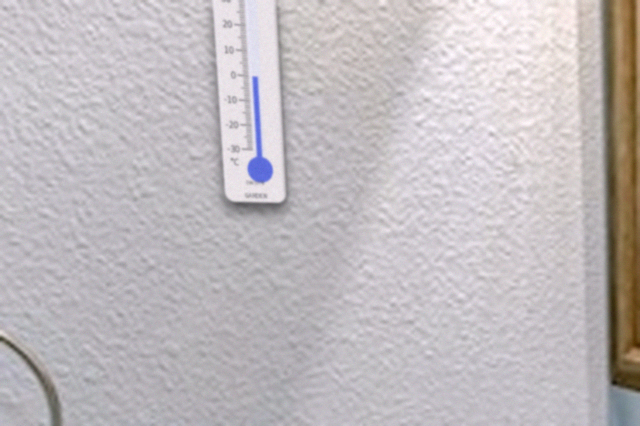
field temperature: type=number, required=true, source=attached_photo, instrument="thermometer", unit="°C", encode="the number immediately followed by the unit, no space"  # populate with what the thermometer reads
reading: 0°C
